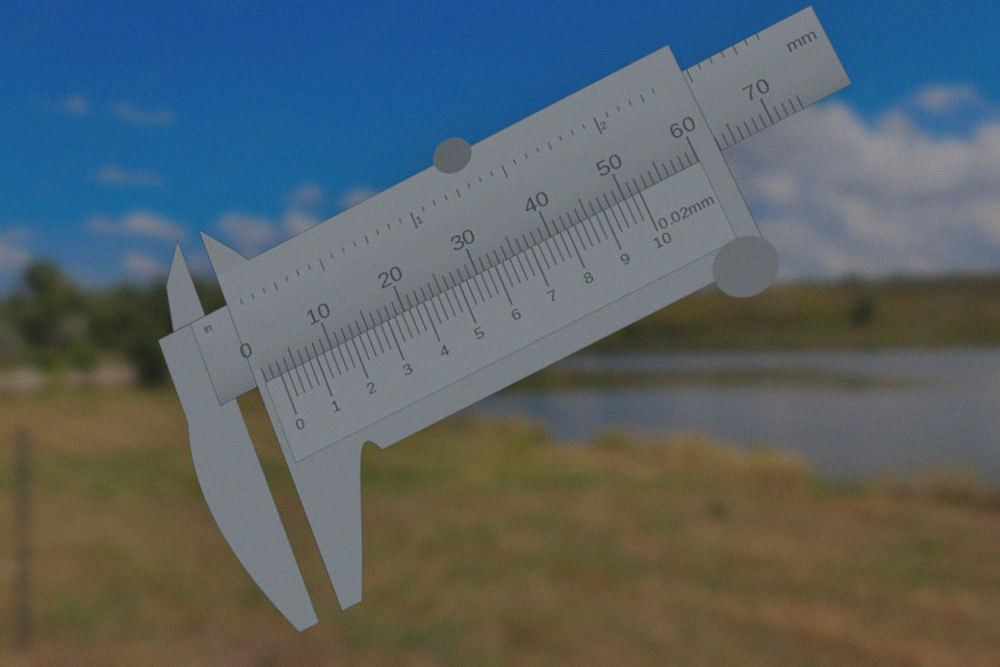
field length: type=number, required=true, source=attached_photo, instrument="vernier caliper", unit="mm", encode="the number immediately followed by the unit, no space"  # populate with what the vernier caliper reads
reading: 3.0mm
